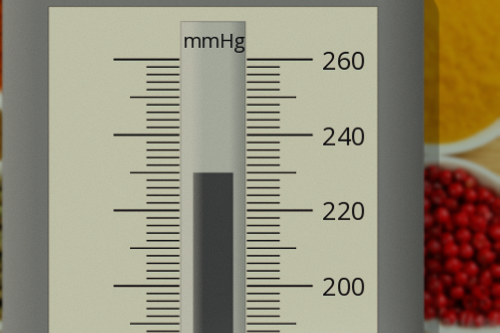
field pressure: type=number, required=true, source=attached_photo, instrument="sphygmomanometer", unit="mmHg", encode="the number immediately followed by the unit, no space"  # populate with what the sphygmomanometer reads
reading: 230mmHg
